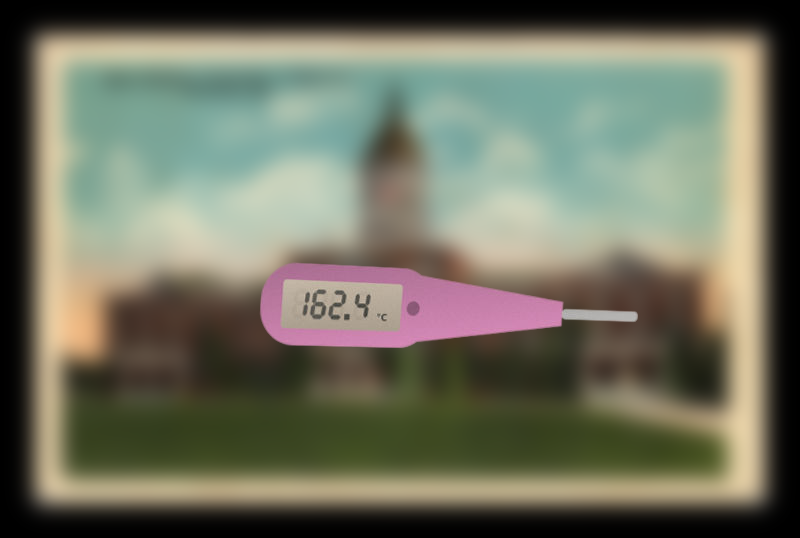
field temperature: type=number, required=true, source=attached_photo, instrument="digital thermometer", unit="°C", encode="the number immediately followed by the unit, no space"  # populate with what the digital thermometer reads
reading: 162.4°C
